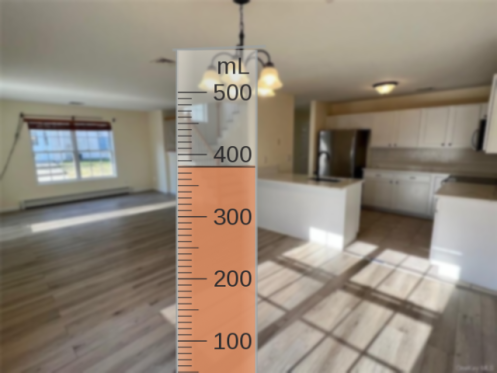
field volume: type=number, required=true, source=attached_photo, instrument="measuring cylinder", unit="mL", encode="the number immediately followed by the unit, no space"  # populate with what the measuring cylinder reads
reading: 380mL
